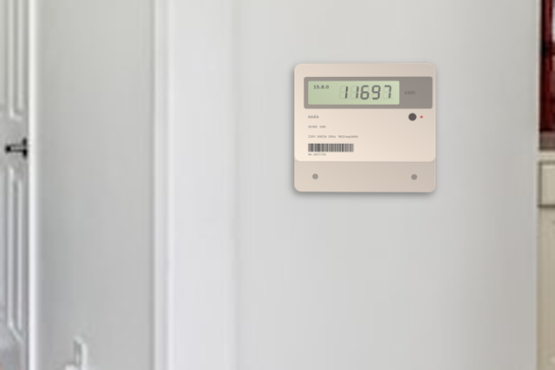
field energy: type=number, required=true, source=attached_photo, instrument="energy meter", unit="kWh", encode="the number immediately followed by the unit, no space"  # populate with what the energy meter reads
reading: 11697kWh
